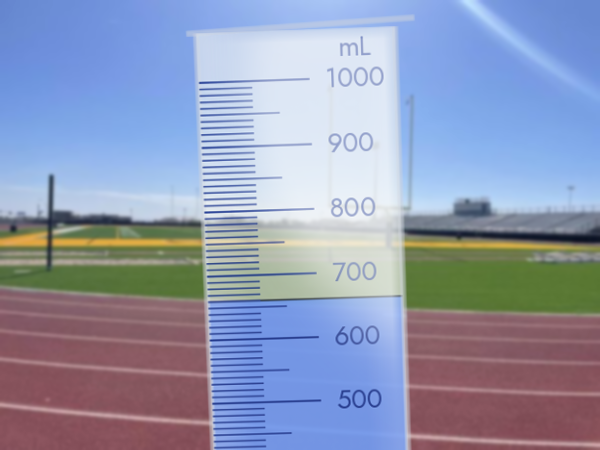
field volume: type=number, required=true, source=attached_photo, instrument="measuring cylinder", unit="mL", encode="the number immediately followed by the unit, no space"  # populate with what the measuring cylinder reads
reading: 660mL
